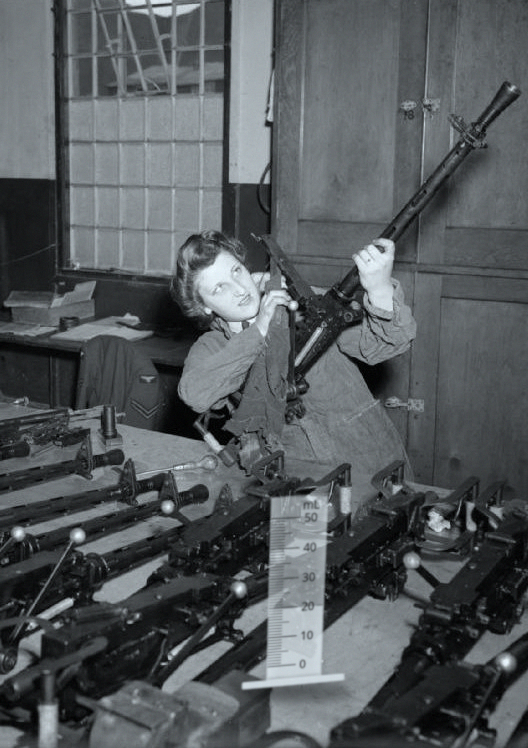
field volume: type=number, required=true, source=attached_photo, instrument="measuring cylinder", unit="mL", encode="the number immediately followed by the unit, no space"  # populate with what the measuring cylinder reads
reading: 20mL
